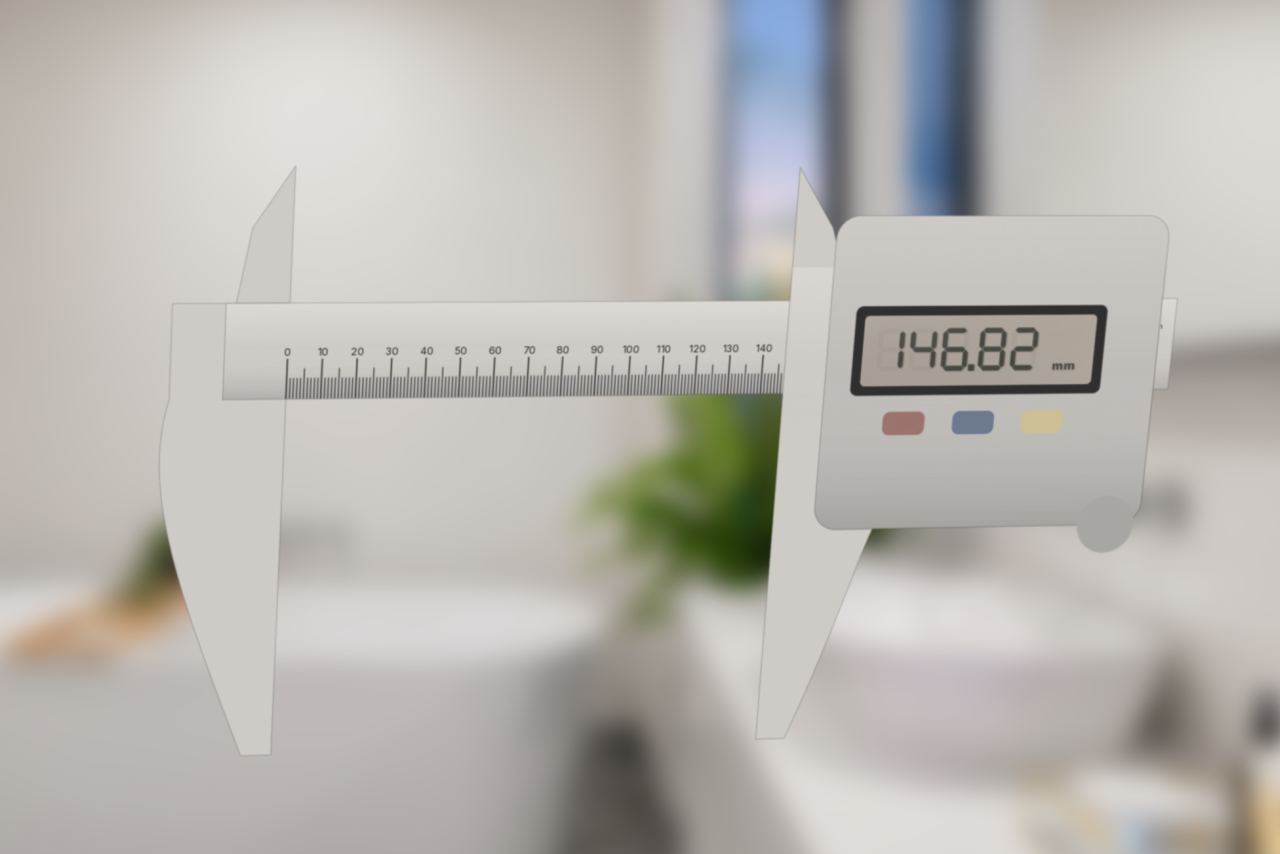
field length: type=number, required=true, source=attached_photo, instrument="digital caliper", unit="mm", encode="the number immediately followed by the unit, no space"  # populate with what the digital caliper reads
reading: 146.82mm
